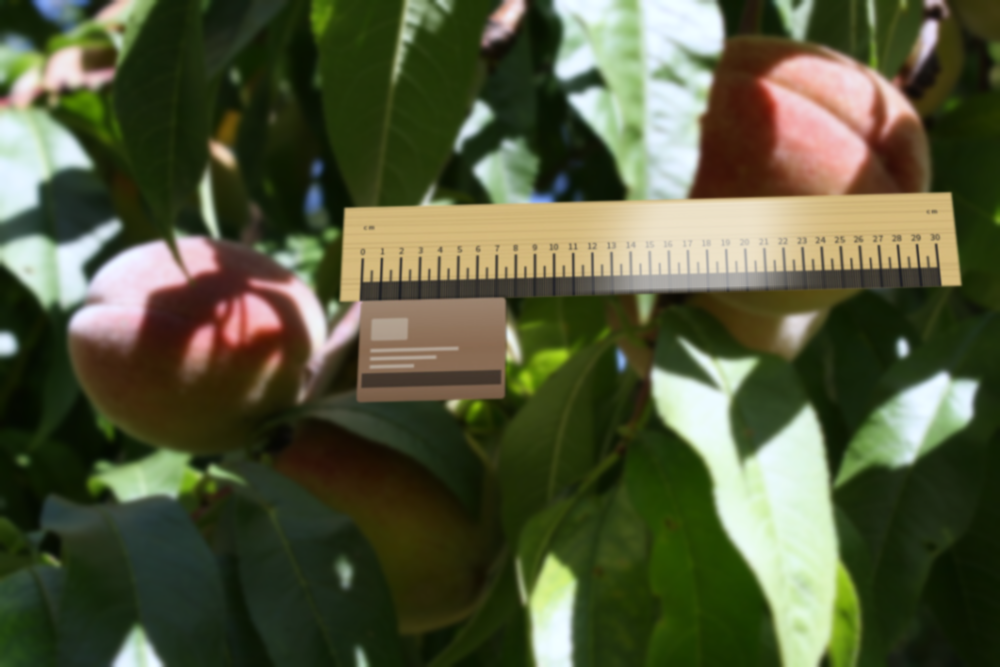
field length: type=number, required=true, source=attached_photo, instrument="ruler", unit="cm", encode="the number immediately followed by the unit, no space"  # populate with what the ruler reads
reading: 7.5cm
